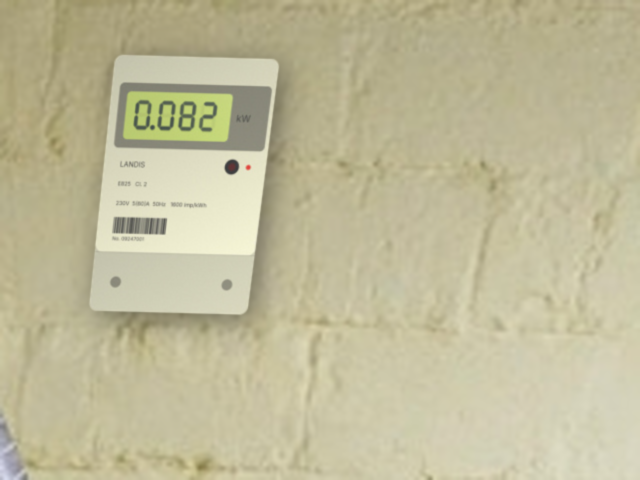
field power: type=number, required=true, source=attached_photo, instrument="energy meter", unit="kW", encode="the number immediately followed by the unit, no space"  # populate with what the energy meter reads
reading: 0.082kW
